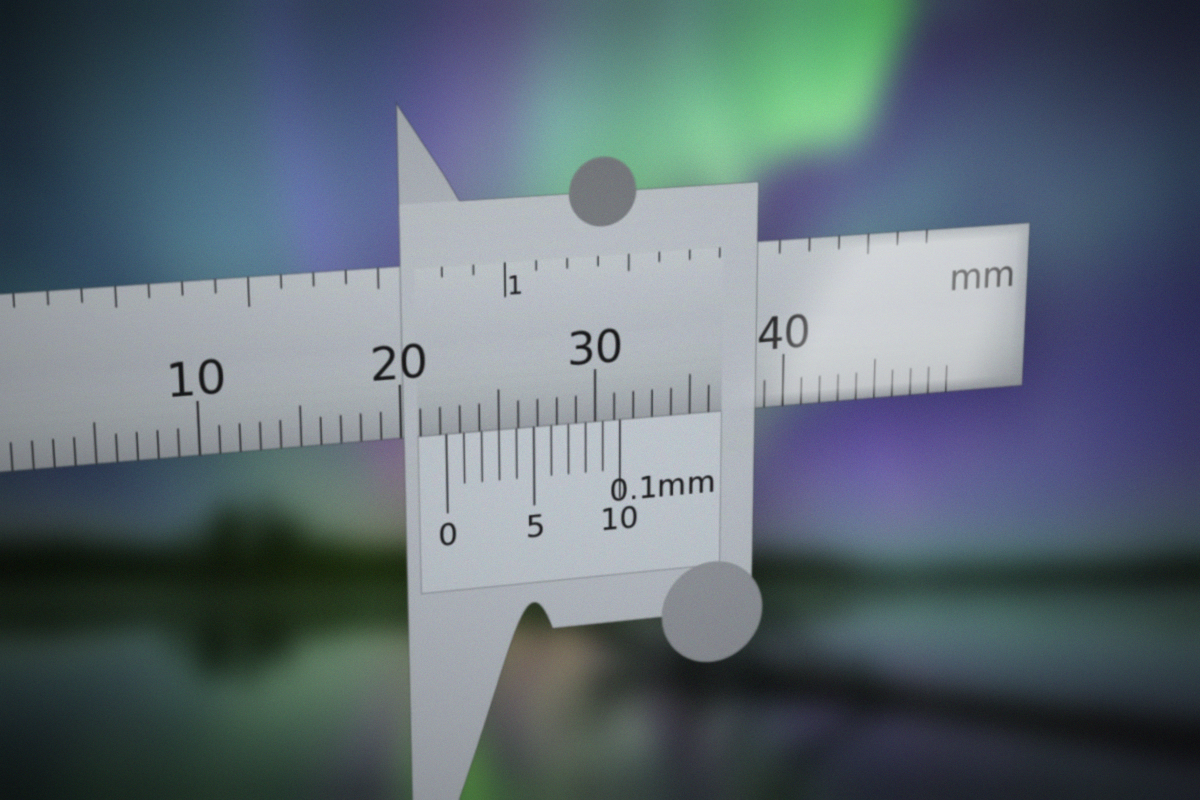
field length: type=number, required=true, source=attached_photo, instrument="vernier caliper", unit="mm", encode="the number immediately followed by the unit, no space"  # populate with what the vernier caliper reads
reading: 22.3mm
